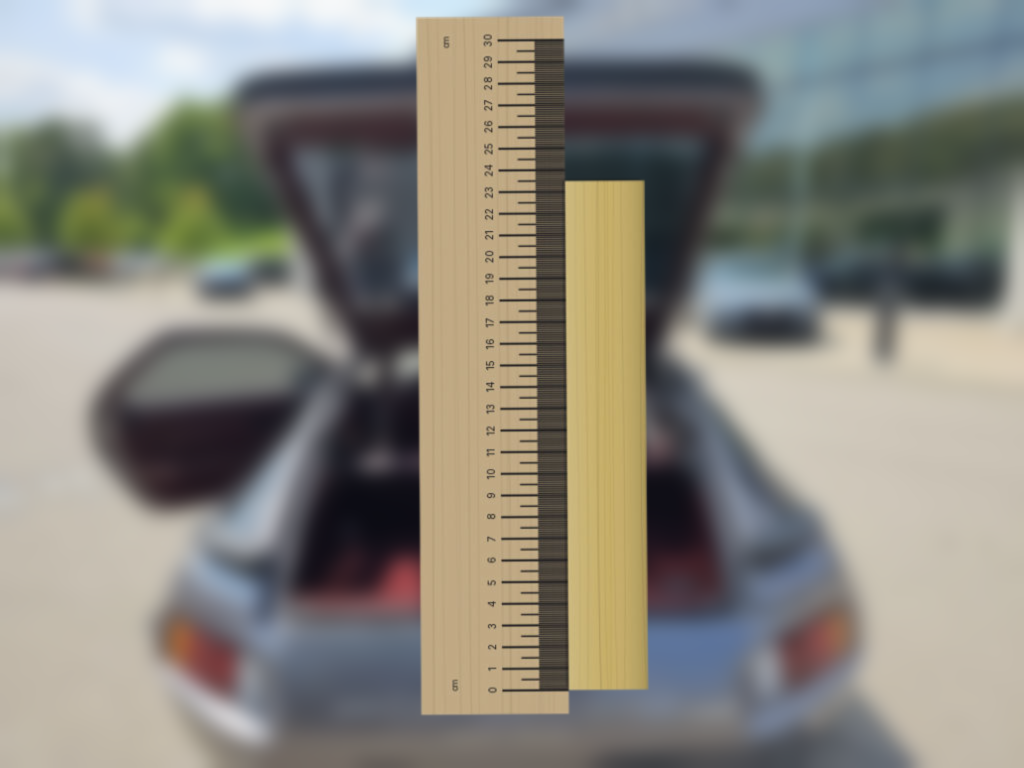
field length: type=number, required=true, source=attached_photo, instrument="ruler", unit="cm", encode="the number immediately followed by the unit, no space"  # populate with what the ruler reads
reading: 23.5cm
